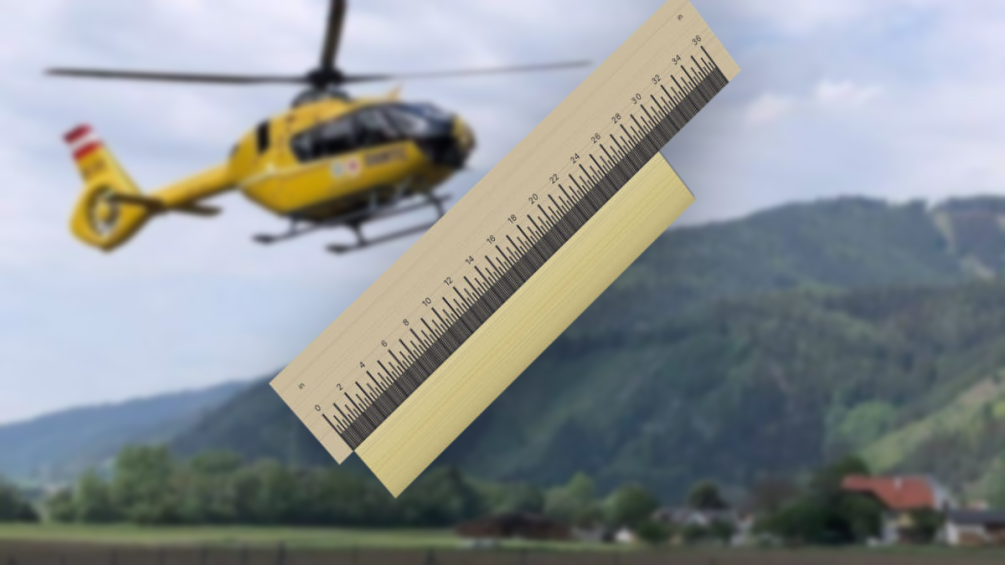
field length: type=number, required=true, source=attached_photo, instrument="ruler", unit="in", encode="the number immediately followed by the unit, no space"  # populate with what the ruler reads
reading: 29in
